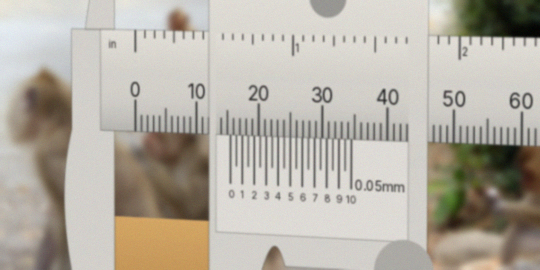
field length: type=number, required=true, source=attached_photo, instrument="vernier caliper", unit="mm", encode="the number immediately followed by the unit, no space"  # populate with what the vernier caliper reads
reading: 15.5mm
